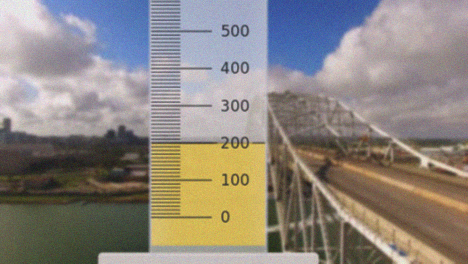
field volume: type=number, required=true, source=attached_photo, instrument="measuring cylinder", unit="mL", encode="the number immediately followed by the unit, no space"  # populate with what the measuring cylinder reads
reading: 200mL
